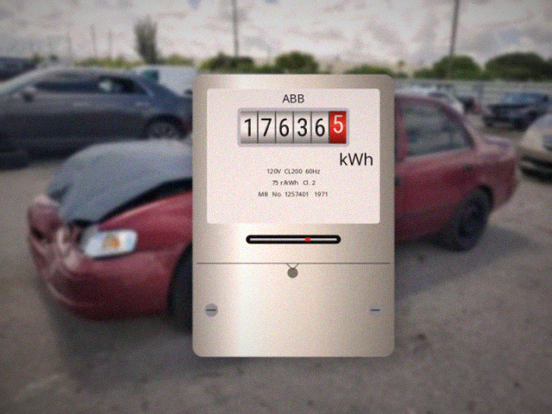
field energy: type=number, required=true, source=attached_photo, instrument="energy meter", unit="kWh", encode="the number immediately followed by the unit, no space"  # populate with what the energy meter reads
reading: 17636.5kWh
